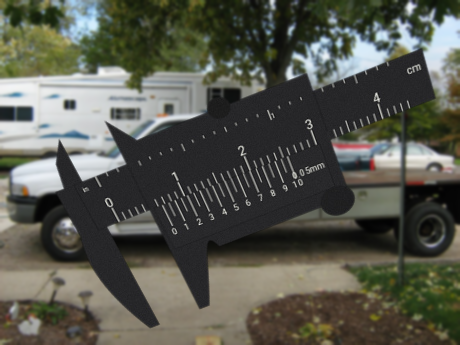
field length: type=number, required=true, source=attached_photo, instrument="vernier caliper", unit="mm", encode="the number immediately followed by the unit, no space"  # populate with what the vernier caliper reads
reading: 6.6mm
